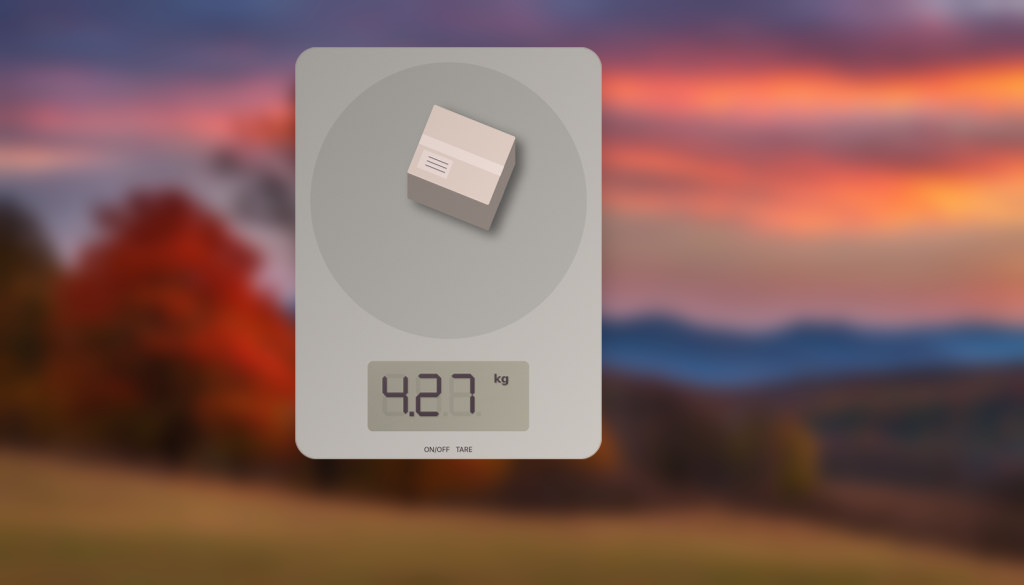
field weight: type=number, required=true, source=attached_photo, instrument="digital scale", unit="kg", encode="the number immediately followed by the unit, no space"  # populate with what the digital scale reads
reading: 4.27kg
